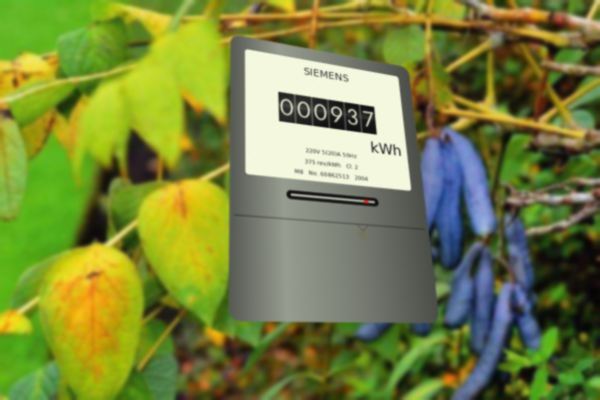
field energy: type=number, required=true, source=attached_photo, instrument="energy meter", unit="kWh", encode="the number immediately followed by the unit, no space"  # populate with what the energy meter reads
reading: 937kWh
